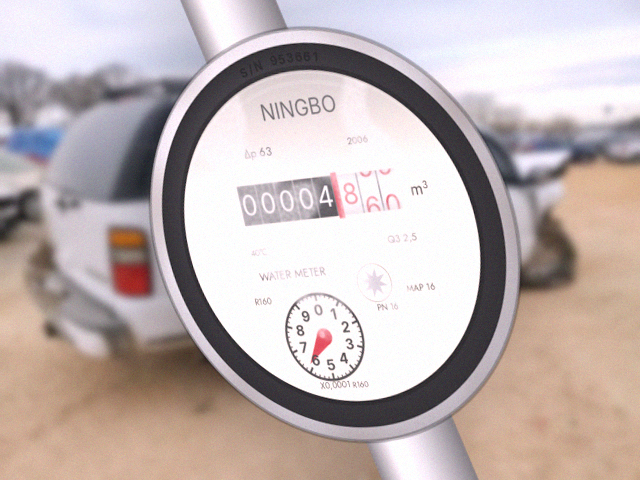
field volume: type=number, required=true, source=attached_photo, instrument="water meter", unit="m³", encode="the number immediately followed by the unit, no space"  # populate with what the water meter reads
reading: 4.8596m³
